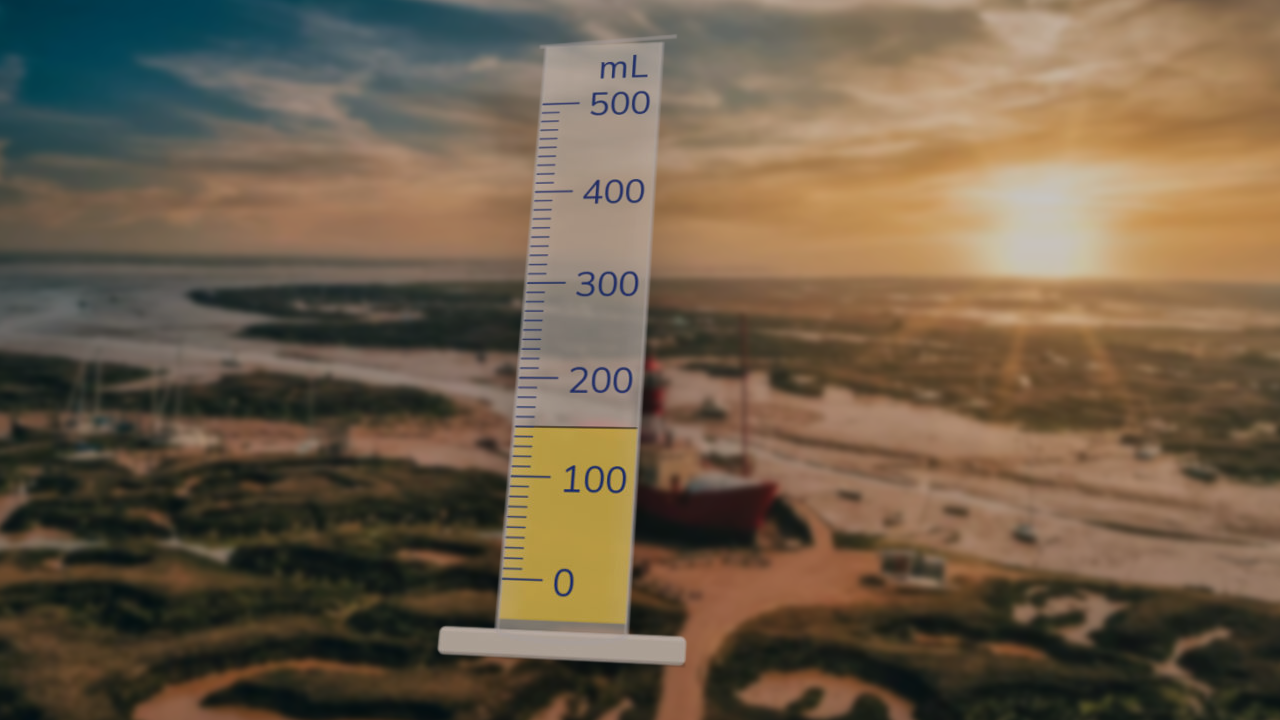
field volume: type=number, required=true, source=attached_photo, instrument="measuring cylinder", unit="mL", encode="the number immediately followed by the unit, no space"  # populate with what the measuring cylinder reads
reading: 150mL
